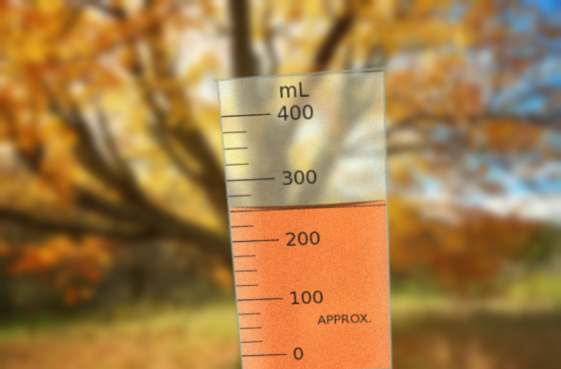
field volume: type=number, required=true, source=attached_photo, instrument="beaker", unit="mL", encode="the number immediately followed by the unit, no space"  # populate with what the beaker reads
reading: 250mL
